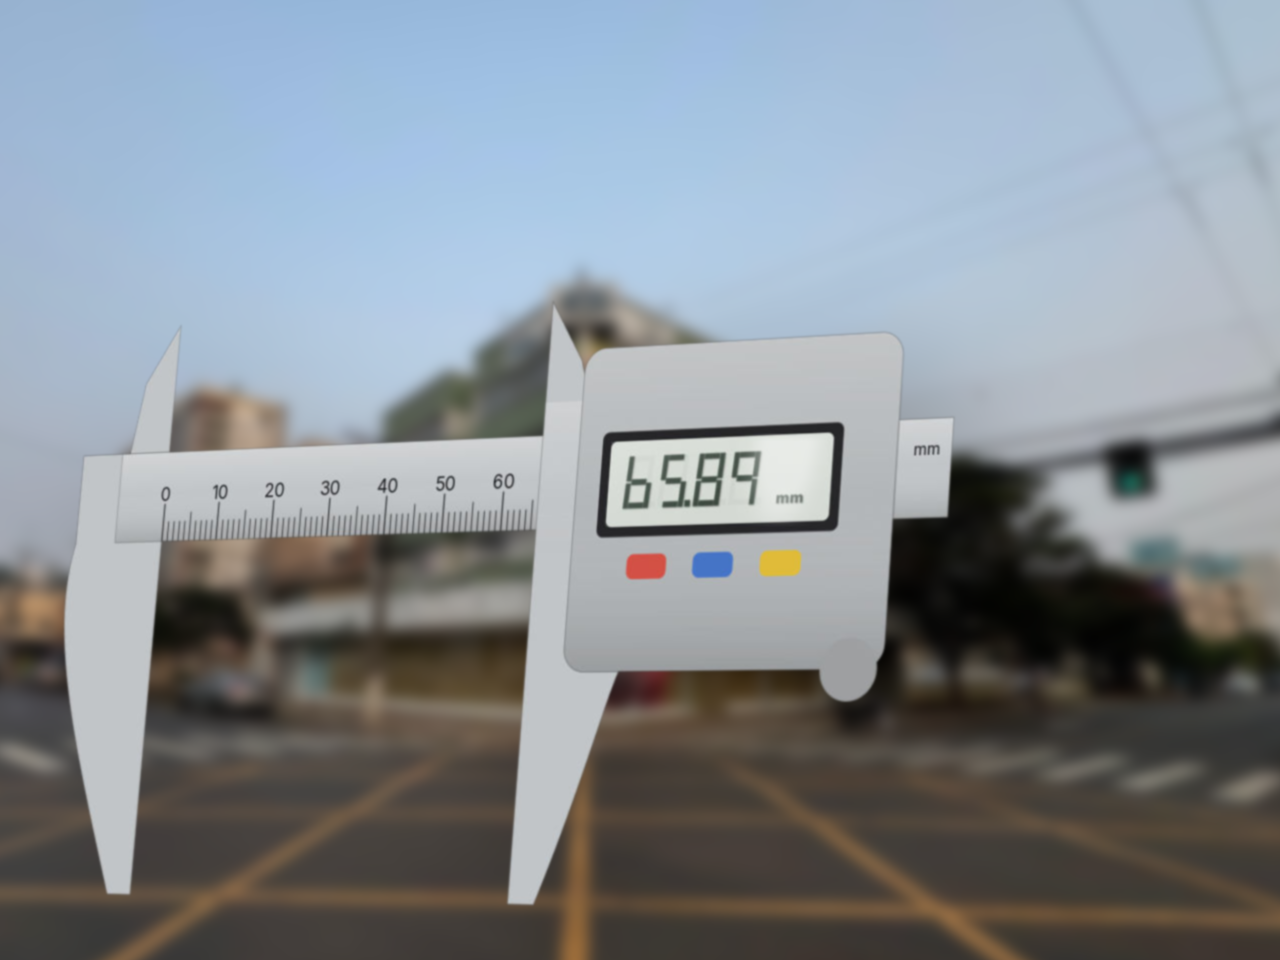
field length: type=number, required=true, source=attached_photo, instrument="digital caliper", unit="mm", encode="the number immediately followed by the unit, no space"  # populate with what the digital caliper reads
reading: 65.89mm
